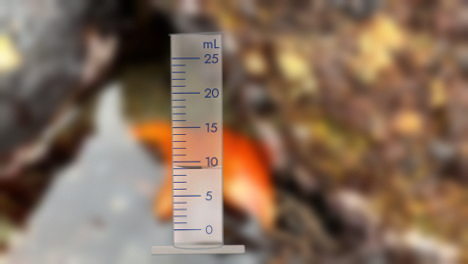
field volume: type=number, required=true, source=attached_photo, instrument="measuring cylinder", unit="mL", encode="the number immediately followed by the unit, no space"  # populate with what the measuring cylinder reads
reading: 9mL
